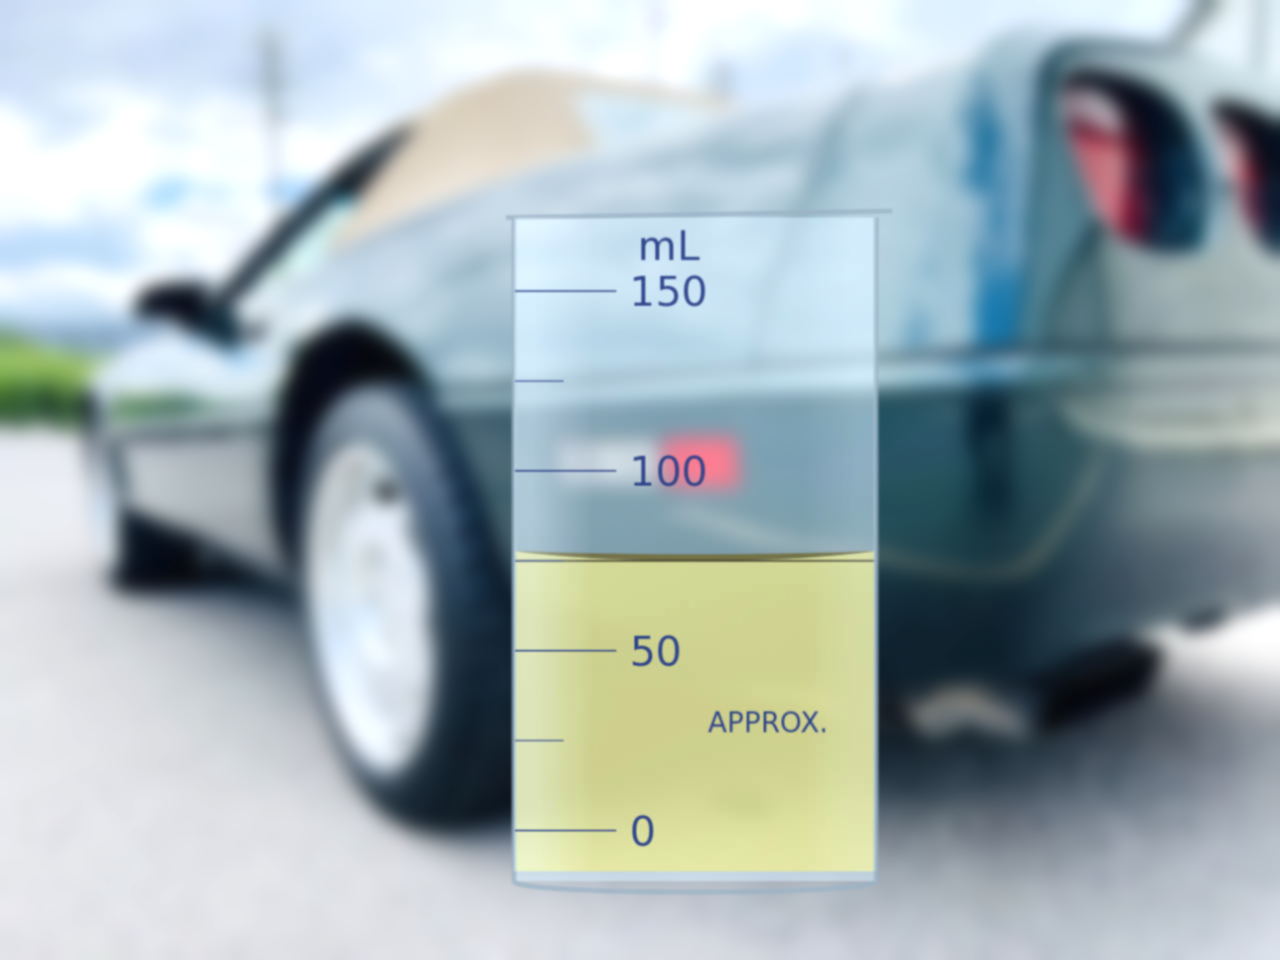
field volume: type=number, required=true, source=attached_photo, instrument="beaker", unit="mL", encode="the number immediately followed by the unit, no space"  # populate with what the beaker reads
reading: 75mL
